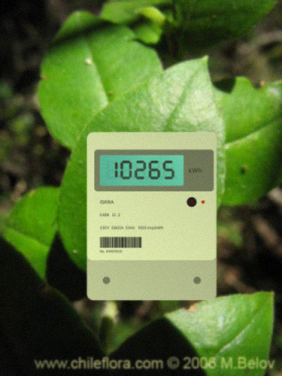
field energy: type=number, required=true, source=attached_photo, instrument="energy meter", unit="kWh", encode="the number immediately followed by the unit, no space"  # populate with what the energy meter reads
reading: 10265kWh
